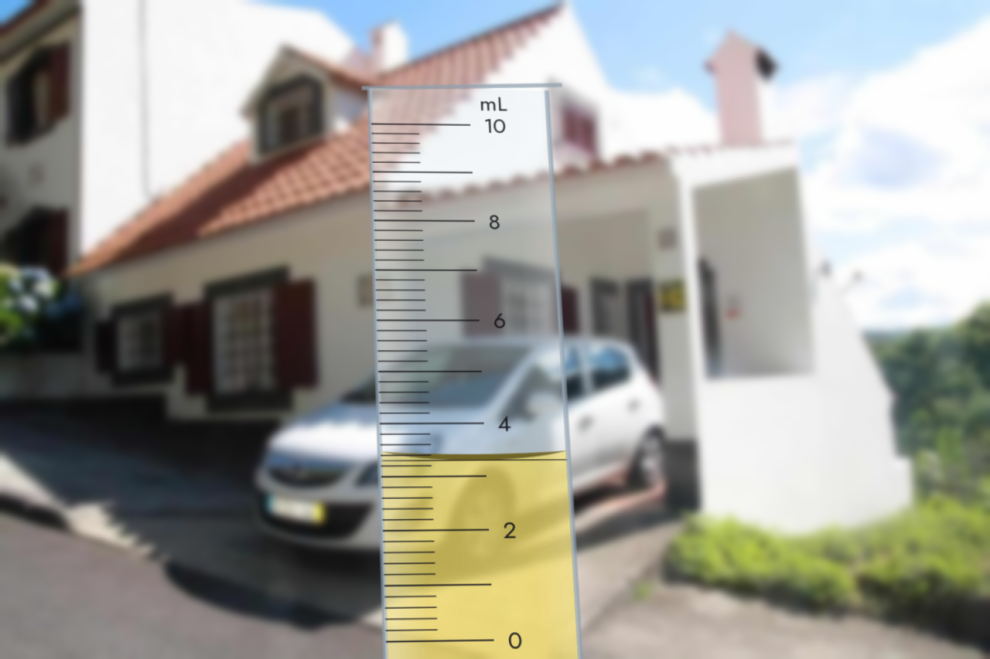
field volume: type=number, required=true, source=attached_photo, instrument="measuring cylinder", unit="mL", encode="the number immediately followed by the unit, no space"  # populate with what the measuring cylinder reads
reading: 3.3mL
